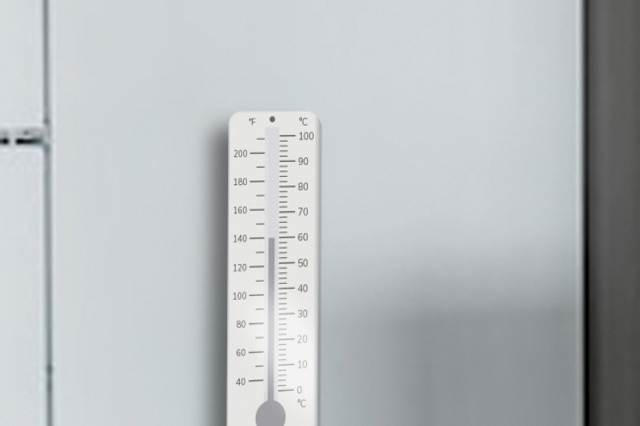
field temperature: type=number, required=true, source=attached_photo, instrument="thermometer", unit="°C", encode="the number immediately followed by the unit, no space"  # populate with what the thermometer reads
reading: 60°C
